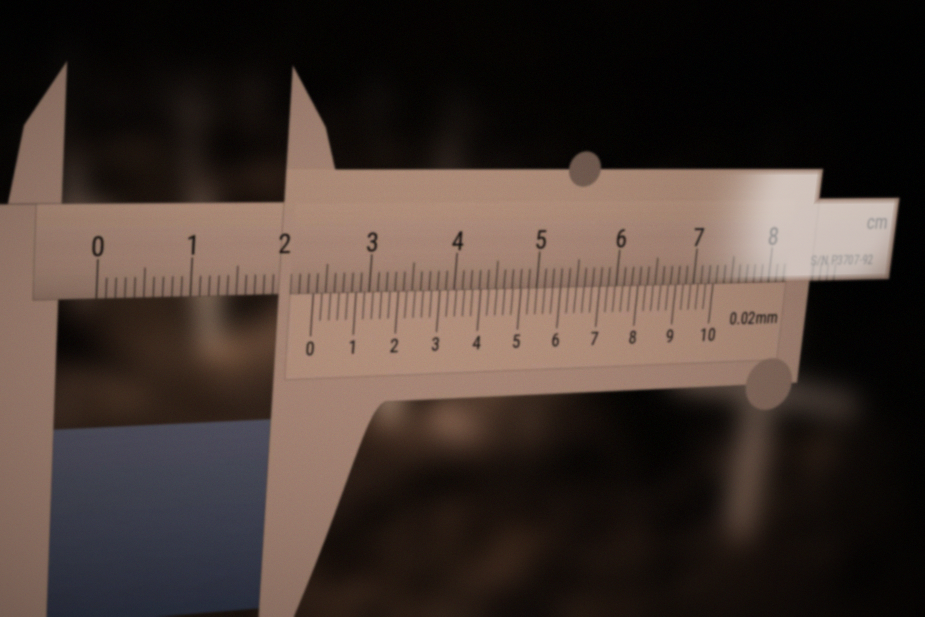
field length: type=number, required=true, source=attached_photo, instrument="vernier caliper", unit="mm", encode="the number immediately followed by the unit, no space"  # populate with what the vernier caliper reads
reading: 23.6mm
